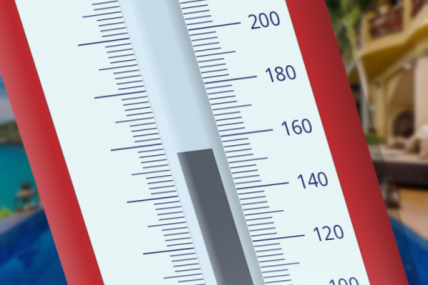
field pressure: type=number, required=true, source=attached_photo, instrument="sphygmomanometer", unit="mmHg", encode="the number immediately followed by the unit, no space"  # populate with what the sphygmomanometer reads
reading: 156mmHg
